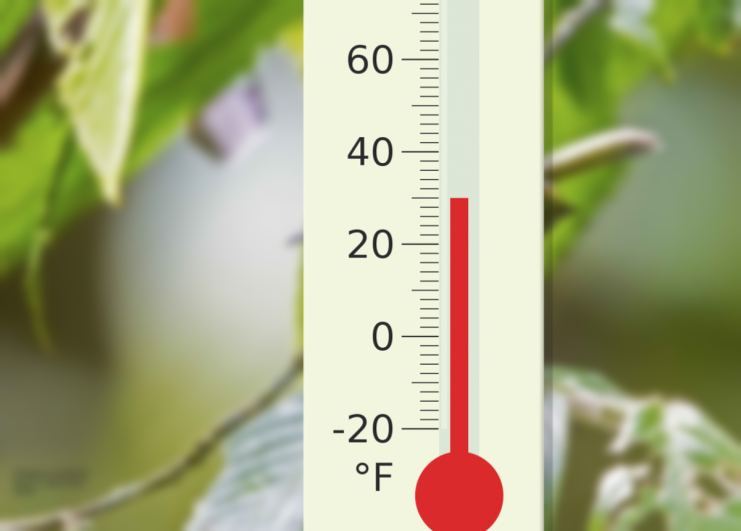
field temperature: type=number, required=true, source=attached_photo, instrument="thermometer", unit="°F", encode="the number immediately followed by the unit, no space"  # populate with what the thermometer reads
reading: 30°F
